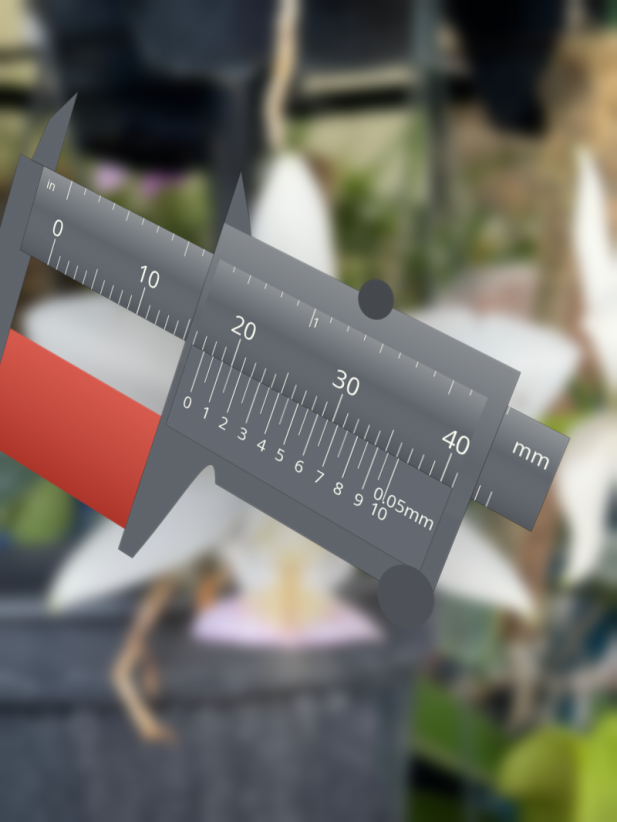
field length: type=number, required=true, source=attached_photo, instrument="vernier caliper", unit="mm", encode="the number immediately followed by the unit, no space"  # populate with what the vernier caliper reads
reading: 17.2mm
